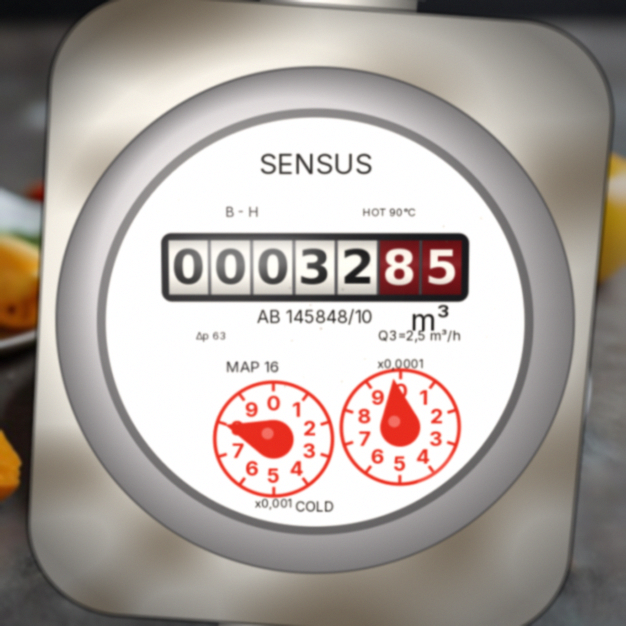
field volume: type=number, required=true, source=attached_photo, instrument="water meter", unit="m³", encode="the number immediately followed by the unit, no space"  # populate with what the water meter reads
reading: 32.8579m³
